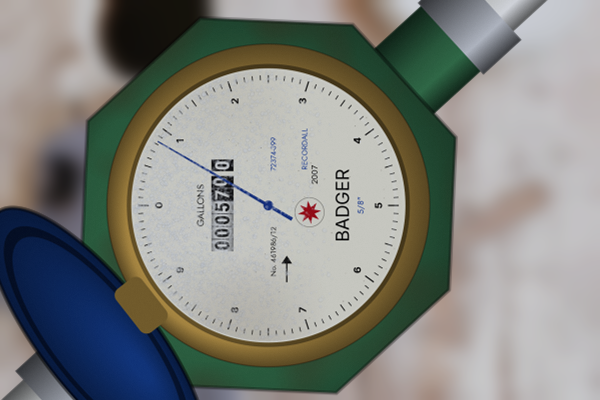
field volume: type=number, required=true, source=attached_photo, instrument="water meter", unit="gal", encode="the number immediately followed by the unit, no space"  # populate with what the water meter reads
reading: 5700.8gal
